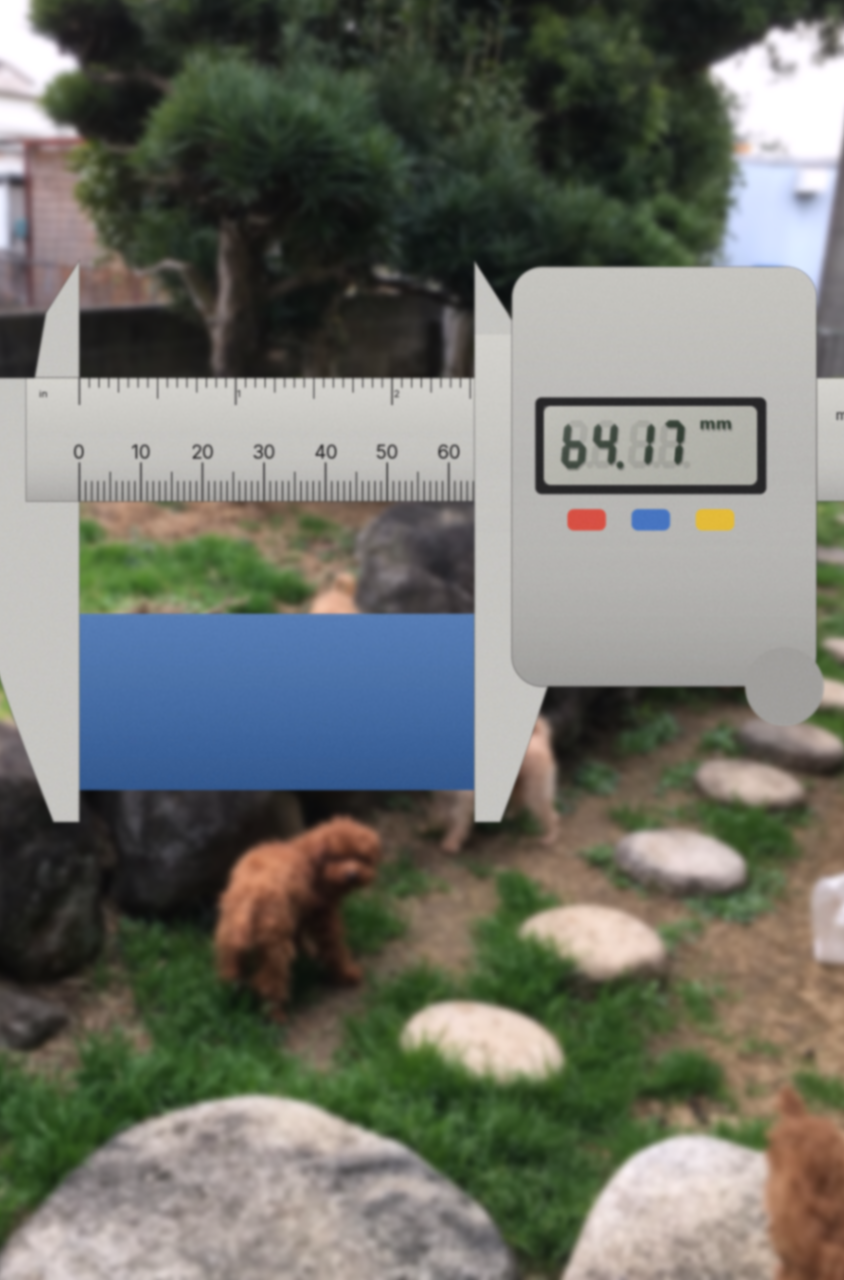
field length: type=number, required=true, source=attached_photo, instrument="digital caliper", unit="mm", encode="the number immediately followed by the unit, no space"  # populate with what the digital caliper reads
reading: 64.17mm
